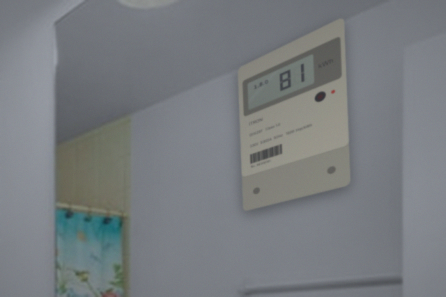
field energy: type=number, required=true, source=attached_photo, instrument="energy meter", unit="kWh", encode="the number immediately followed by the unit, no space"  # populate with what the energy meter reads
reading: 81kWh
